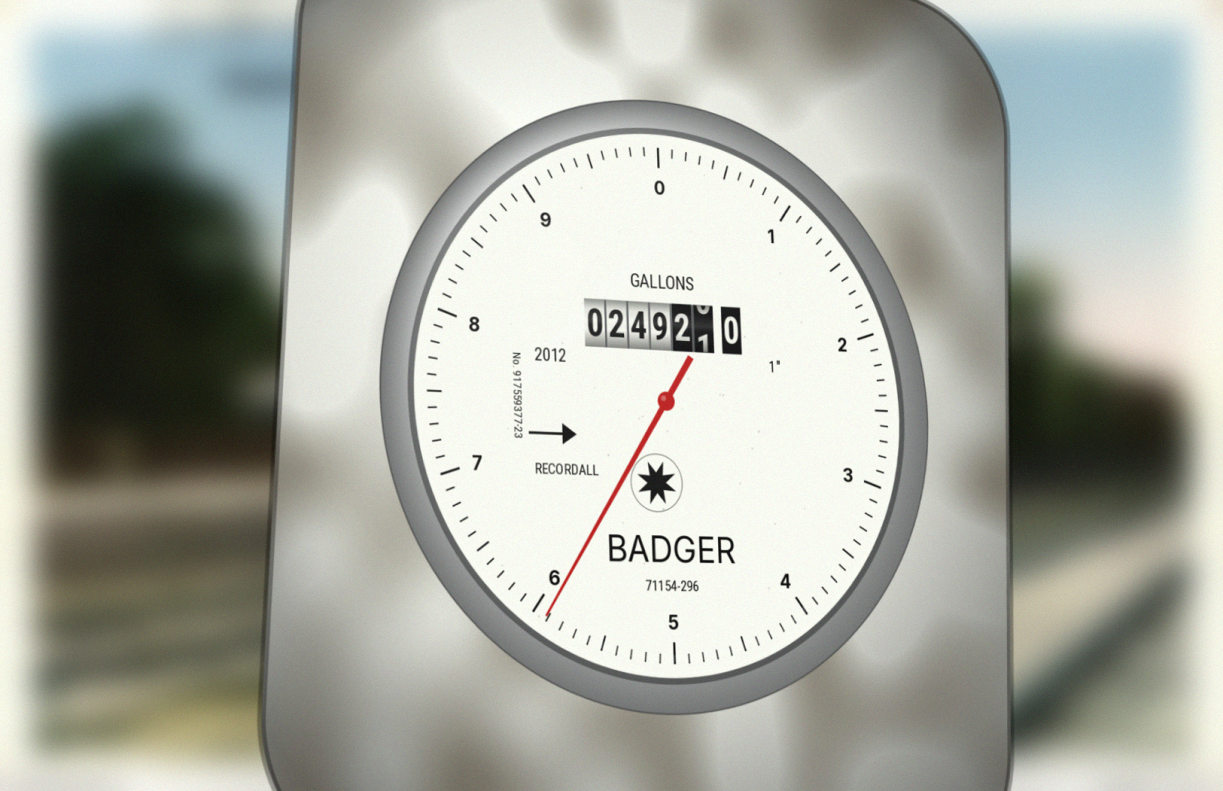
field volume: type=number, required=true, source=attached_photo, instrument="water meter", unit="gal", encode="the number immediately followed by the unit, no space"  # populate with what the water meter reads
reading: 249205.9gal
